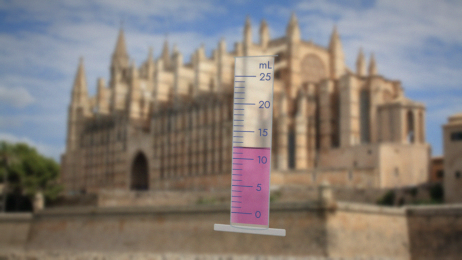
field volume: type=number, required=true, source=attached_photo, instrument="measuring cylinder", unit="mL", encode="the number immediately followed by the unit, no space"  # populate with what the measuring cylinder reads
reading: 12mL
